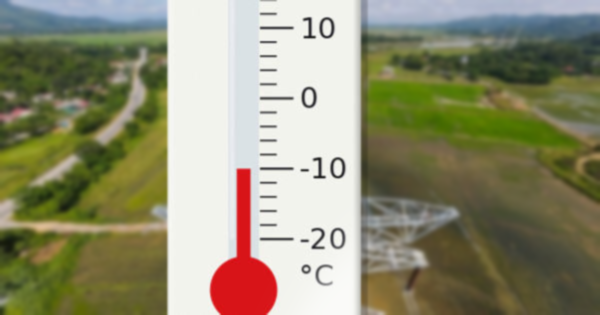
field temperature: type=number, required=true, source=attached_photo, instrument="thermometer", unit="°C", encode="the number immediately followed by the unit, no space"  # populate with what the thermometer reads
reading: -10°C
